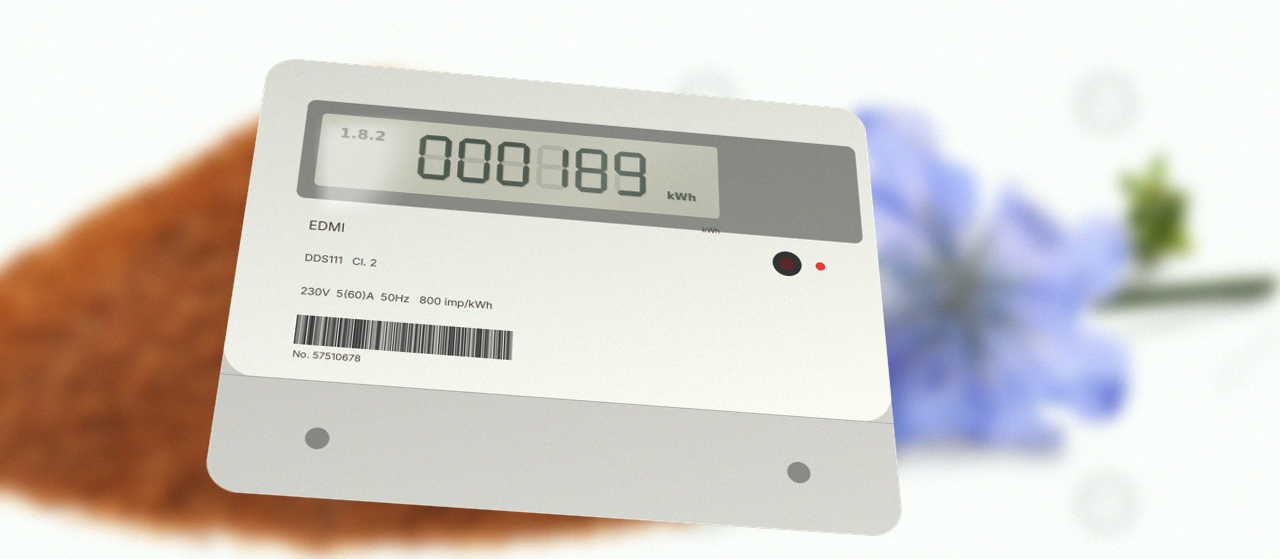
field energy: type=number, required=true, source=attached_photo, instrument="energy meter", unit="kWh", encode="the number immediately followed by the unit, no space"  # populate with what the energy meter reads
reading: 189kWh
